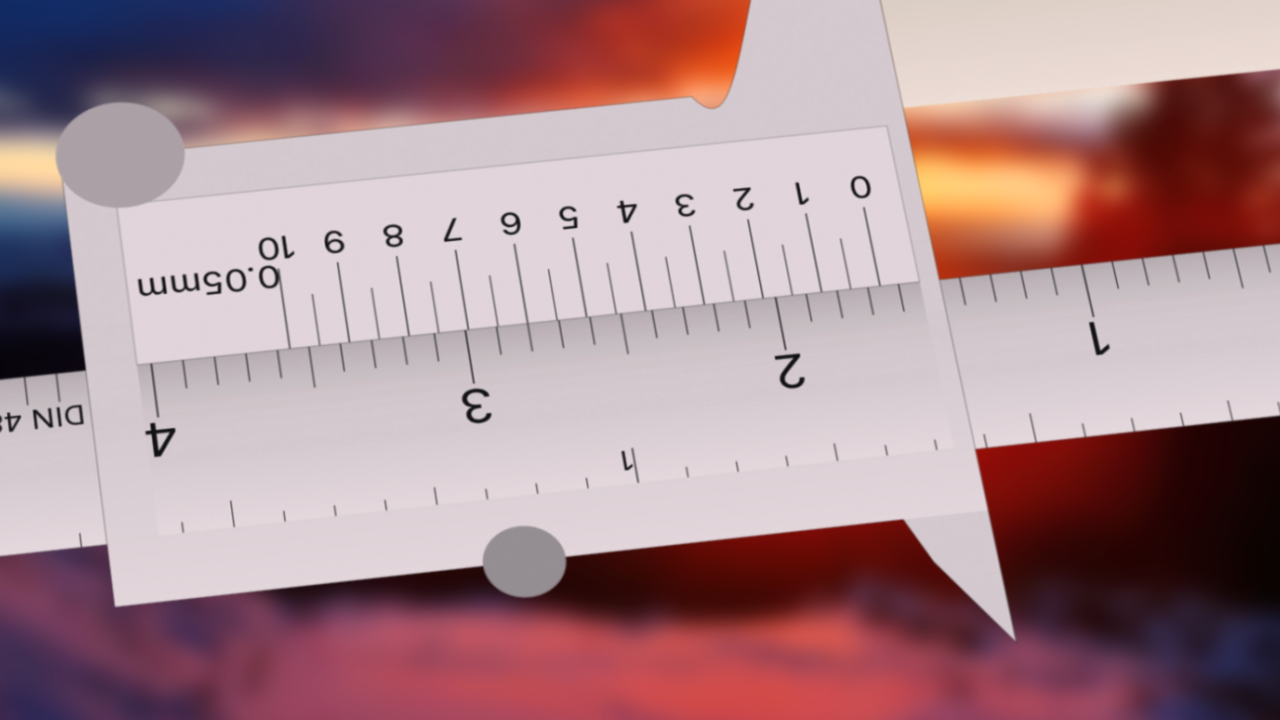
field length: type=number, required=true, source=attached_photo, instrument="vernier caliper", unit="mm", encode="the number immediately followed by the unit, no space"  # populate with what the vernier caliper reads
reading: 16.60mm
